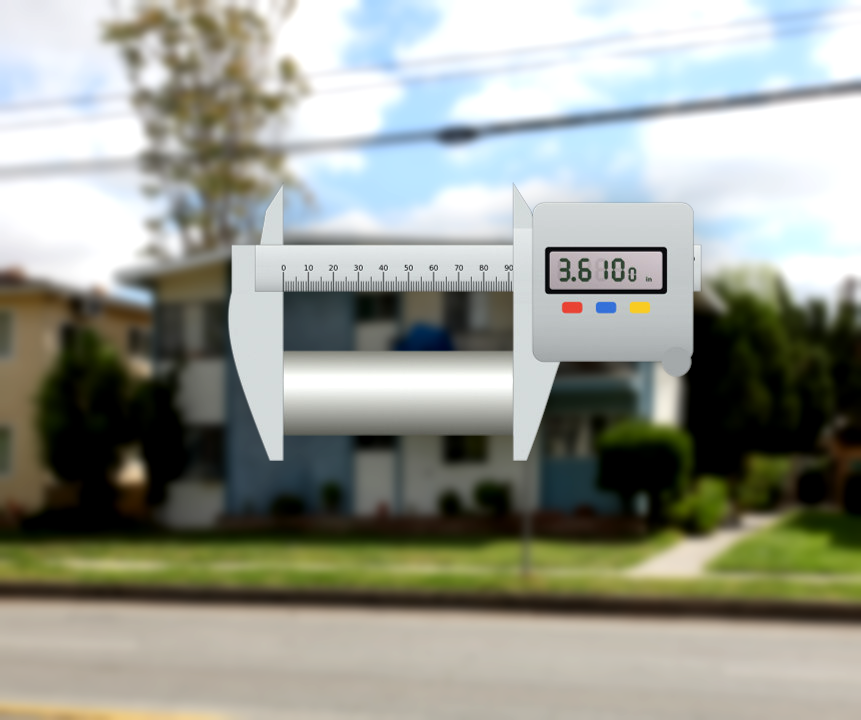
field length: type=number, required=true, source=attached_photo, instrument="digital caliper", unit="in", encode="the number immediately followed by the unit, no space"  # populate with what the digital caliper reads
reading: 3.6100in
